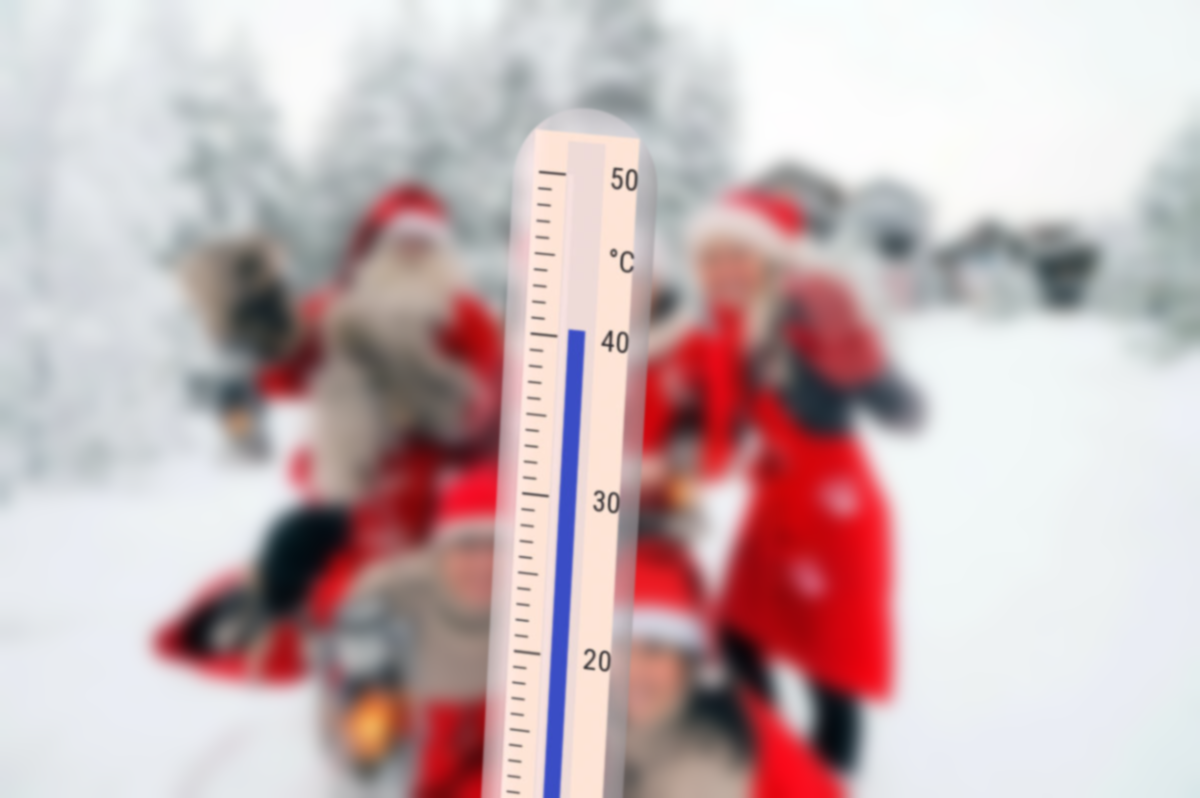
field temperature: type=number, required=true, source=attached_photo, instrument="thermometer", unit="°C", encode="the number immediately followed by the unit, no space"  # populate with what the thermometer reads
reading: 40.5°C
